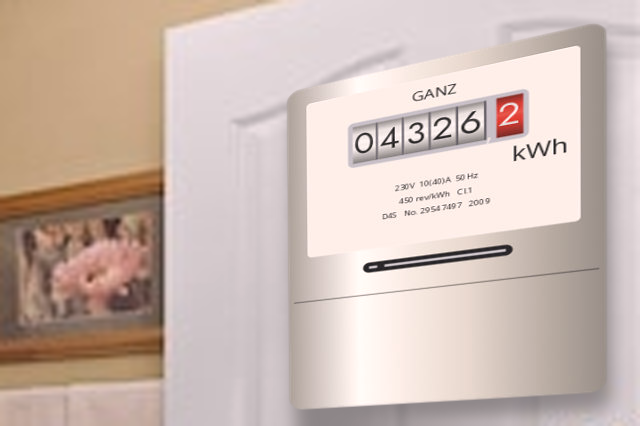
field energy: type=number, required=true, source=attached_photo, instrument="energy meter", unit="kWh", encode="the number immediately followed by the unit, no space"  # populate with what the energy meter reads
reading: 4326.2kWh
